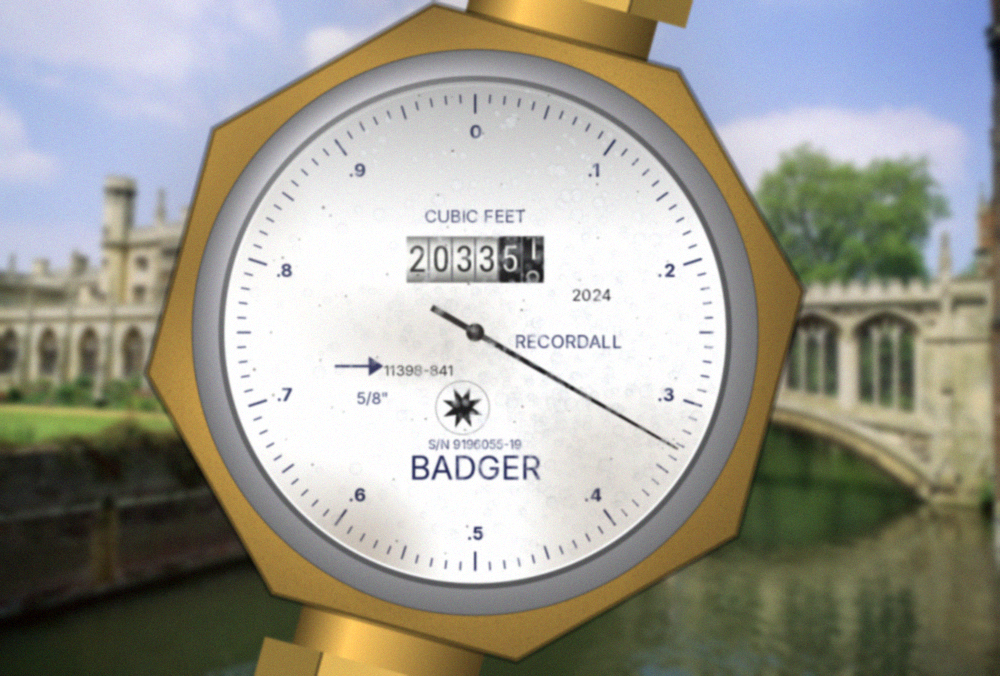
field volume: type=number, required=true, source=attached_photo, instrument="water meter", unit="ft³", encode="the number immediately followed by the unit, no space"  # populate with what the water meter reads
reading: 203351.33ft³
